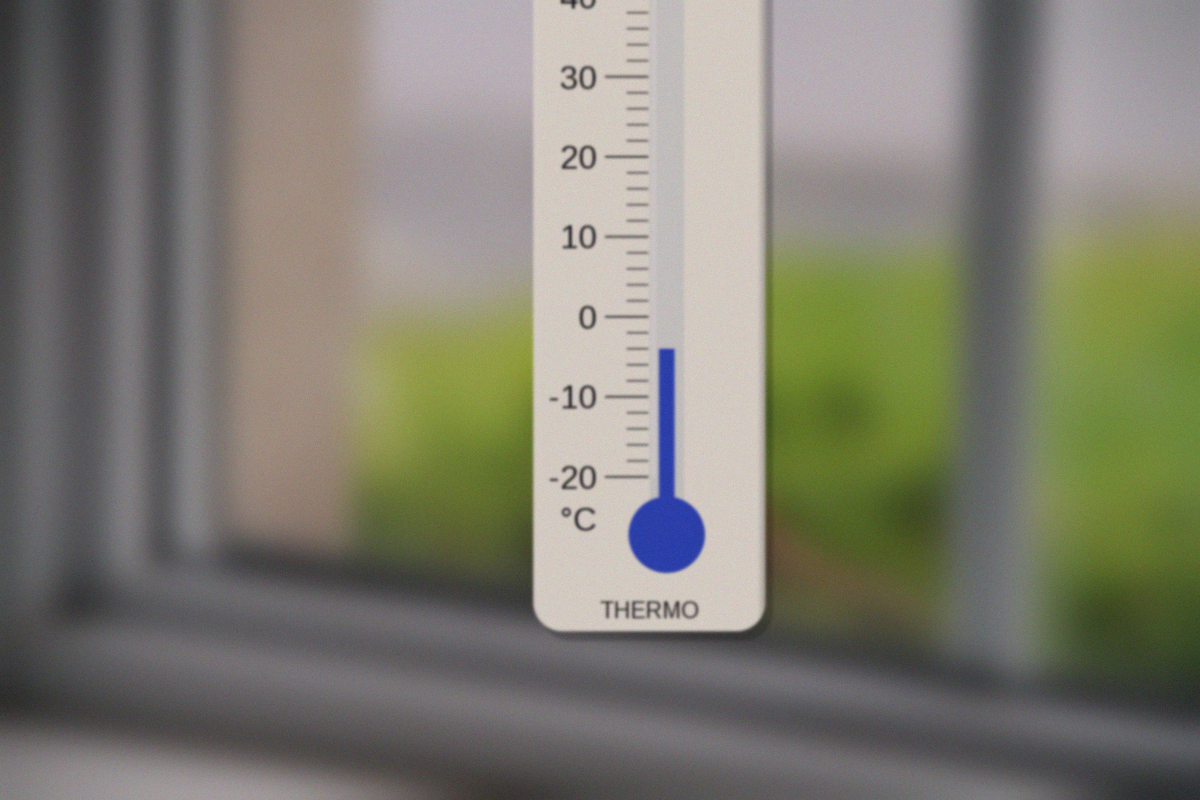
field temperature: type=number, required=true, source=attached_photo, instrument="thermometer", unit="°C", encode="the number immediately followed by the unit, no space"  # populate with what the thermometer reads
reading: -4°C
